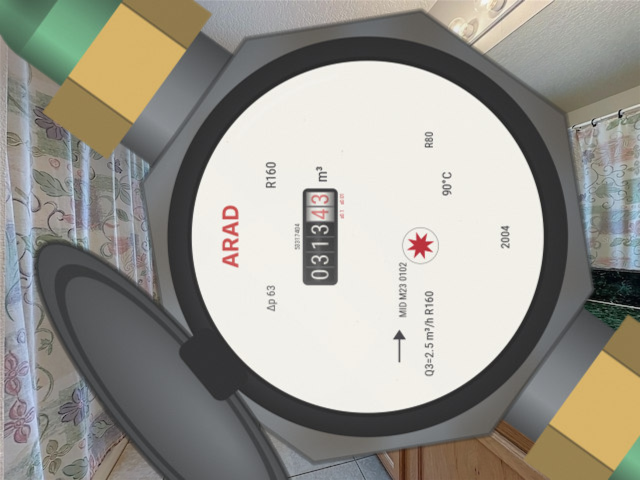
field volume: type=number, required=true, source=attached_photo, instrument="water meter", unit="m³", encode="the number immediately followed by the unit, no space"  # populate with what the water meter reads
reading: 313.43m³
